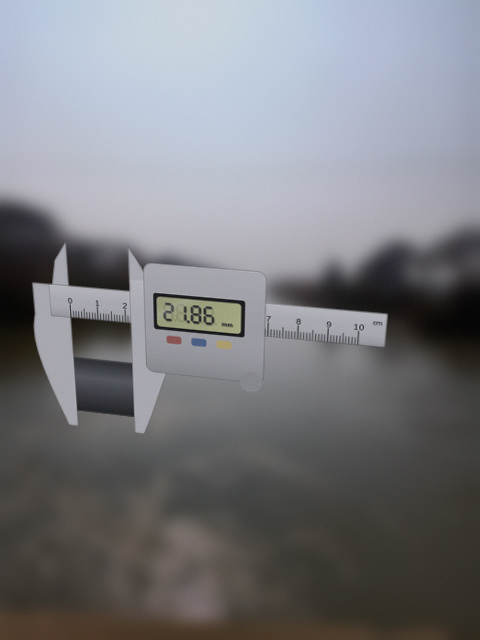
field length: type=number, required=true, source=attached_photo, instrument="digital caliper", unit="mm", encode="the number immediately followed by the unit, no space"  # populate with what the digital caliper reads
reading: 21.86mm
